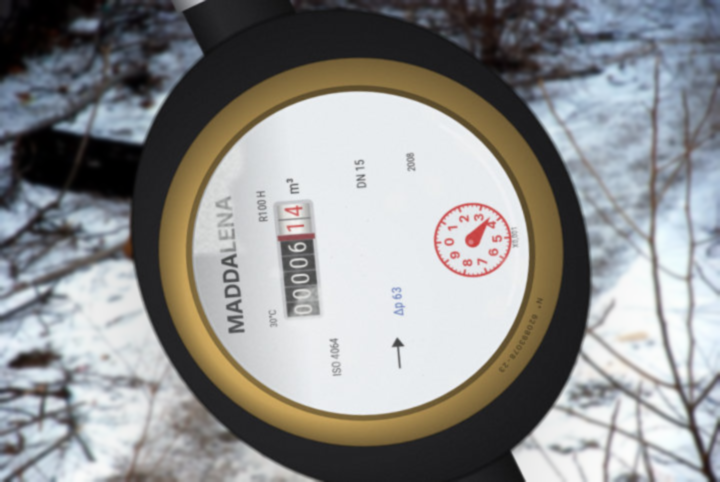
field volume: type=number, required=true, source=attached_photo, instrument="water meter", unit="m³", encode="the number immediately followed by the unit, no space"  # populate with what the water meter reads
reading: 6.143m³
